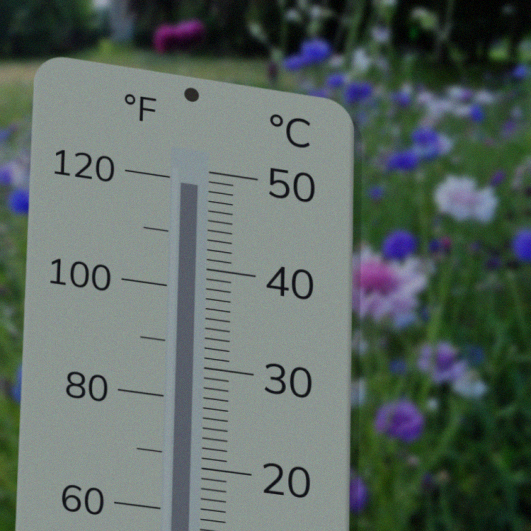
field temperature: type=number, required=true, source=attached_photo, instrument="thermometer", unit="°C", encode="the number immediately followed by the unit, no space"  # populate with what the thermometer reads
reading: 48.5°C
